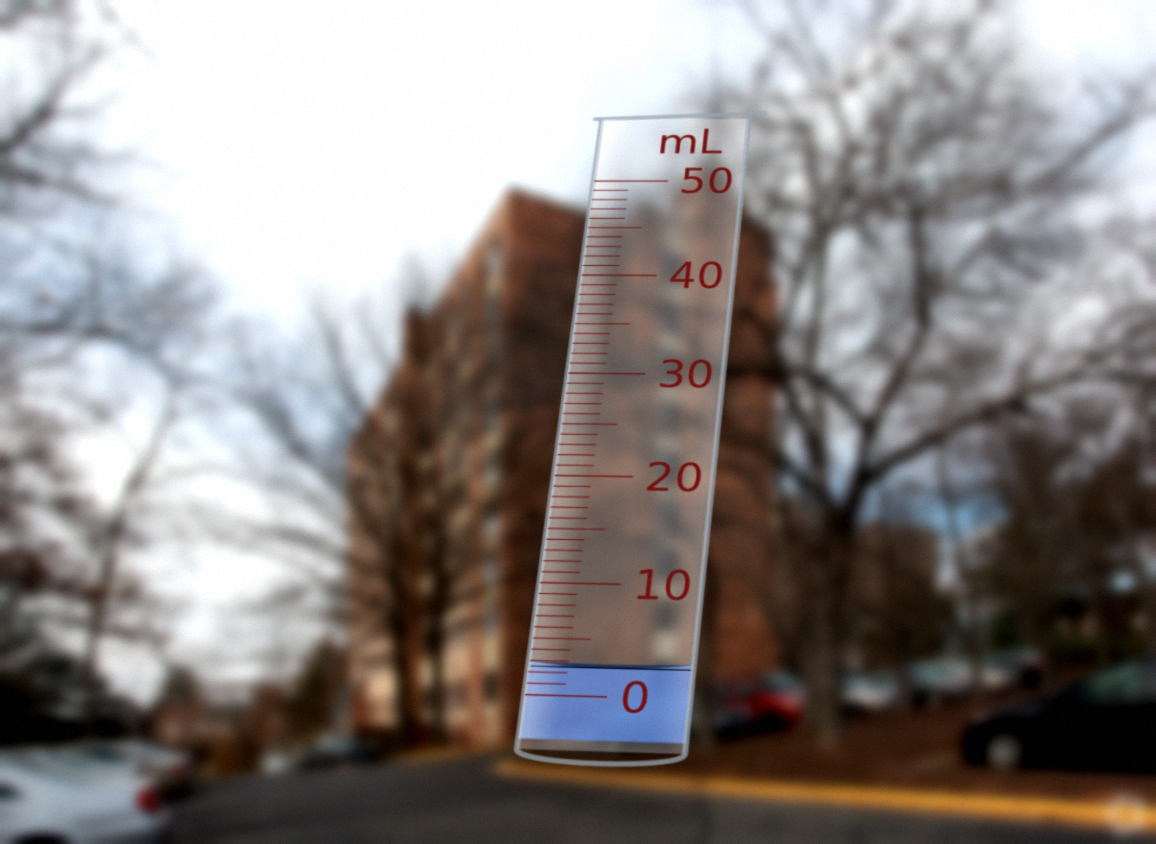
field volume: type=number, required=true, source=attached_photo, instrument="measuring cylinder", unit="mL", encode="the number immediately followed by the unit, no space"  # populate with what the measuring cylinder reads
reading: 2.5mL
